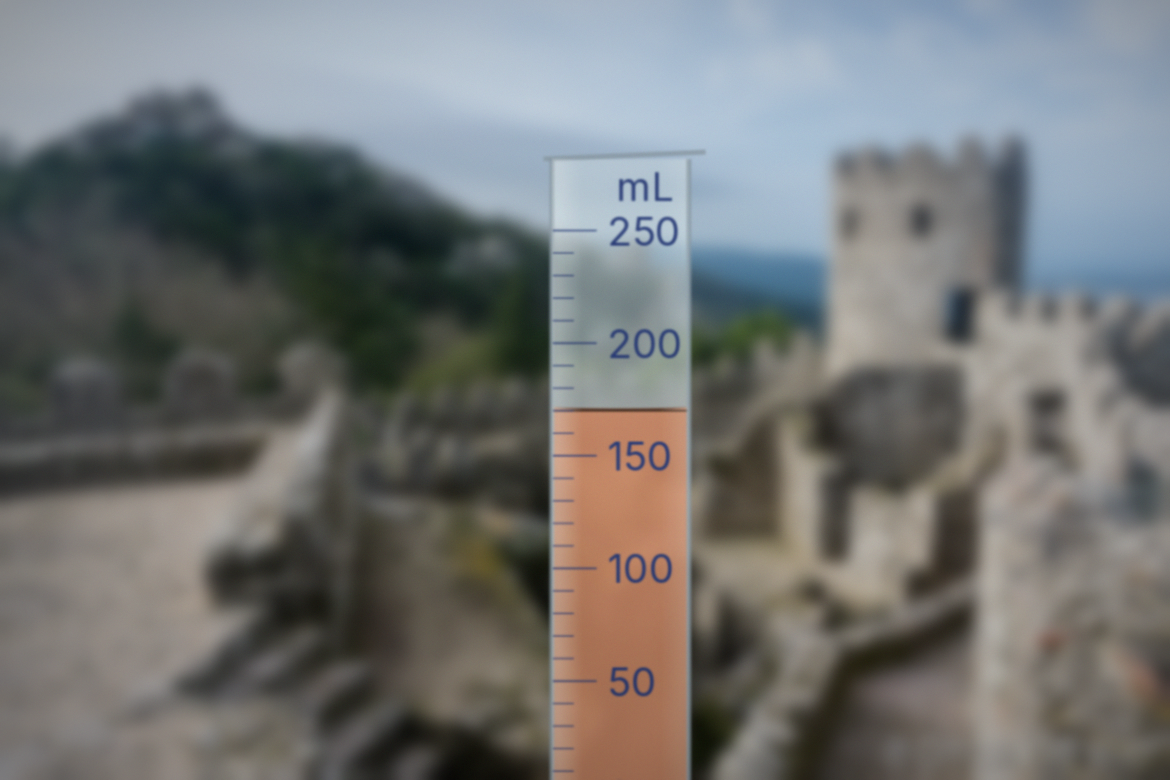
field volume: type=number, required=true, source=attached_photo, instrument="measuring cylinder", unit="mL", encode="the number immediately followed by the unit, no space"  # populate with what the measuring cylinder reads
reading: 170mL
